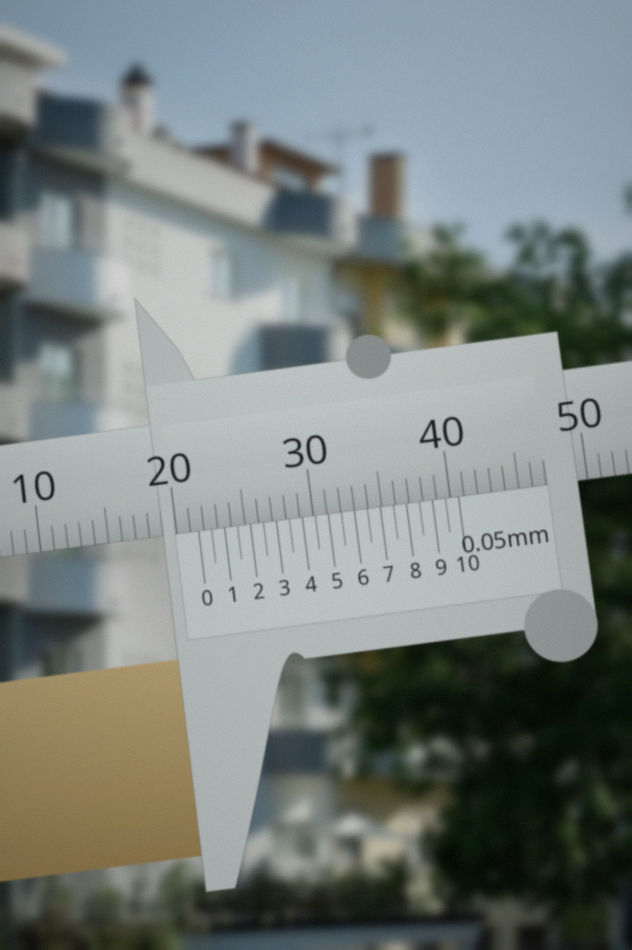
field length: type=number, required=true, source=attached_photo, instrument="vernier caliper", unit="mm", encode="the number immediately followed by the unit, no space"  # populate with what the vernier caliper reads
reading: 21.6mm
